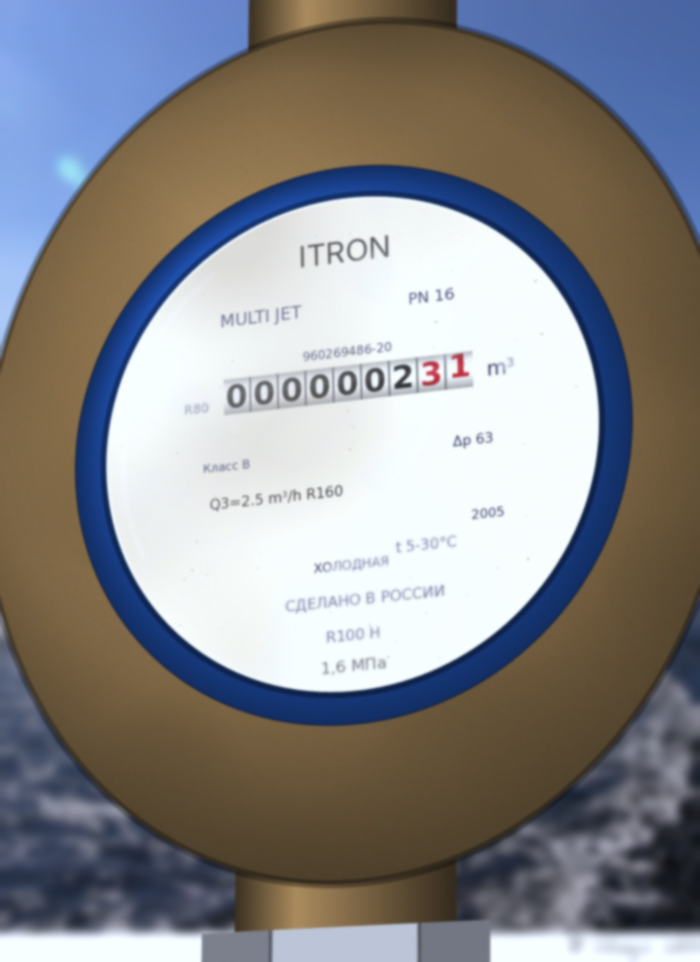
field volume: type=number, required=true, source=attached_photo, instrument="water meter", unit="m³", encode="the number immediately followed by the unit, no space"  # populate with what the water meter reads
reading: 2.31m³
